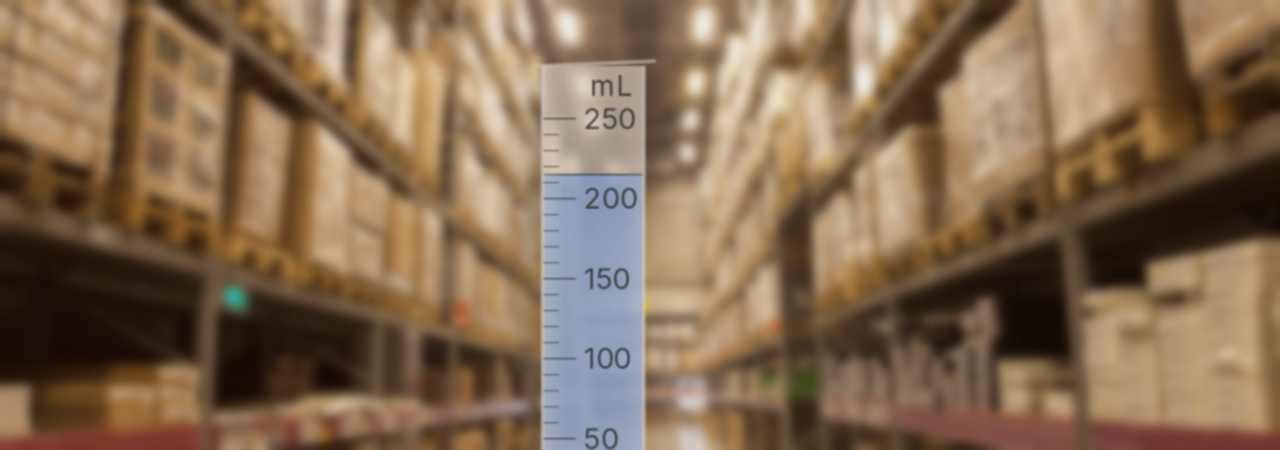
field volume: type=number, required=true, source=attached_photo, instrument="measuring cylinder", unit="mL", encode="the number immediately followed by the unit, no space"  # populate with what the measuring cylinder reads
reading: 215mL
